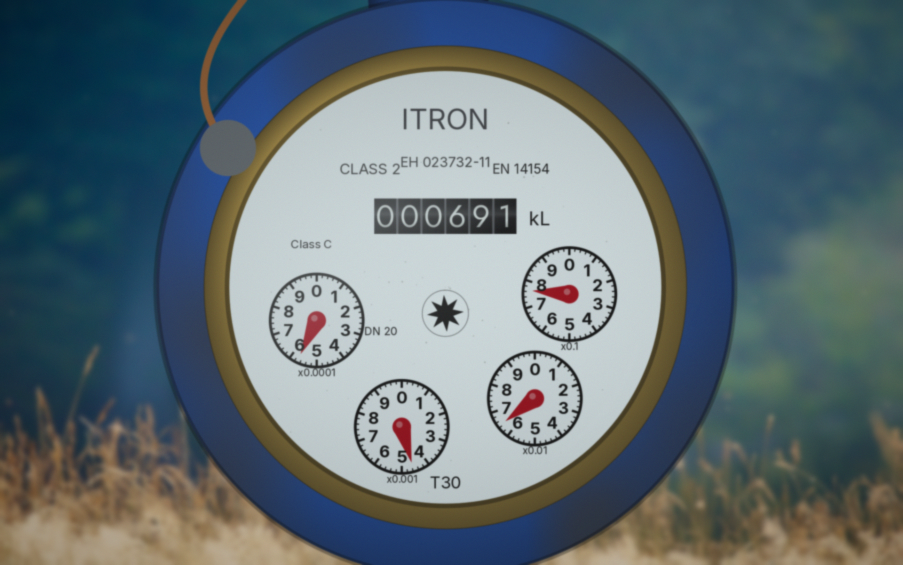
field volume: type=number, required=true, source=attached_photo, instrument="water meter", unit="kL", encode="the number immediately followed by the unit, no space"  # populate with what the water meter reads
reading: 691.7645kL
